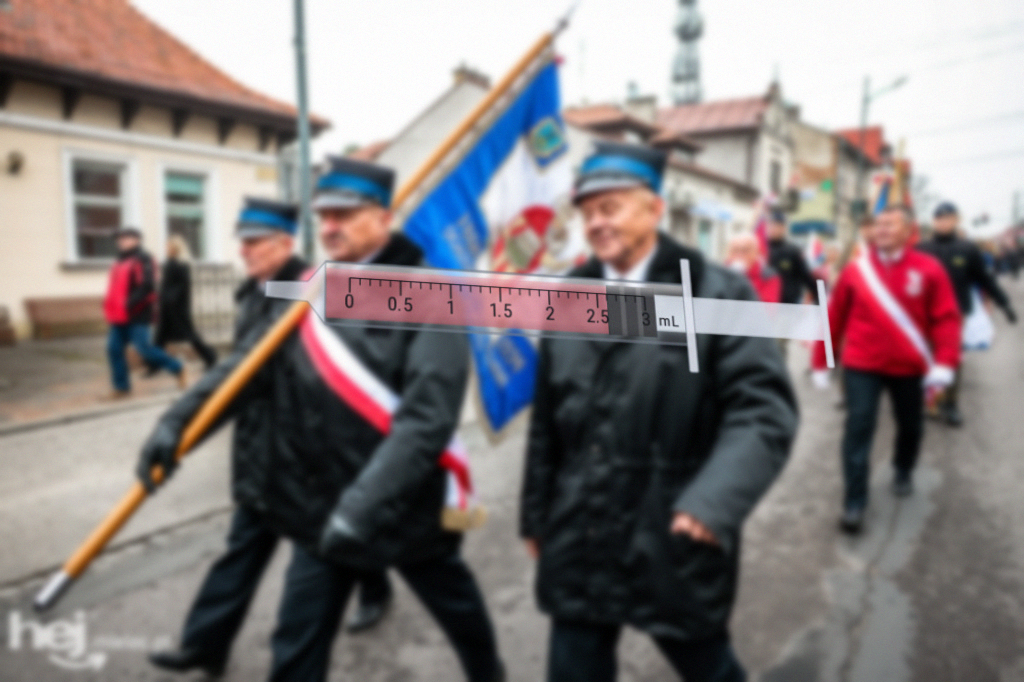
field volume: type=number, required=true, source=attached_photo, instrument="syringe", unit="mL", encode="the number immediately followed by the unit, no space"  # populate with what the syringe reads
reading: 2.6mL
